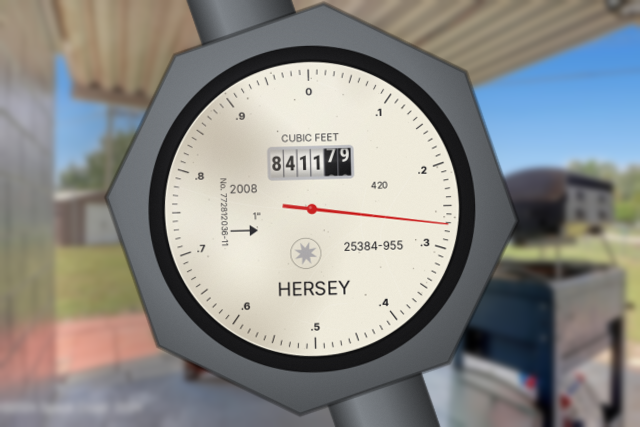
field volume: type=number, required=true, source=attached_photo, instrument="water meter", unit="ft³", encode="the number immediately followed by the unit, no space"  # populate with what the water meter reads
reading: 841179.27ft³
